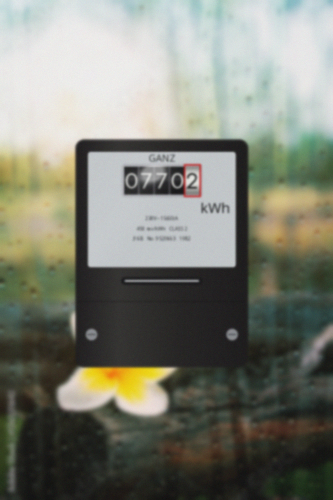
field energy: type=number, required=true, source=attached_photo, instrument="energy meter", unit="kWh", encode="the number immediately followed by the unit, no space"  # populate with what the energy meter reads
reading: 770.2kWh
